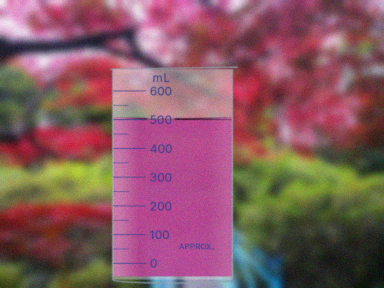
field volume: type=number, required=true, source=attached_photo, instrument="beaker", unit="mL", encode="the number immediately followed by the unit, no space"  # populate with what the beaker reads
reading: 500mL
